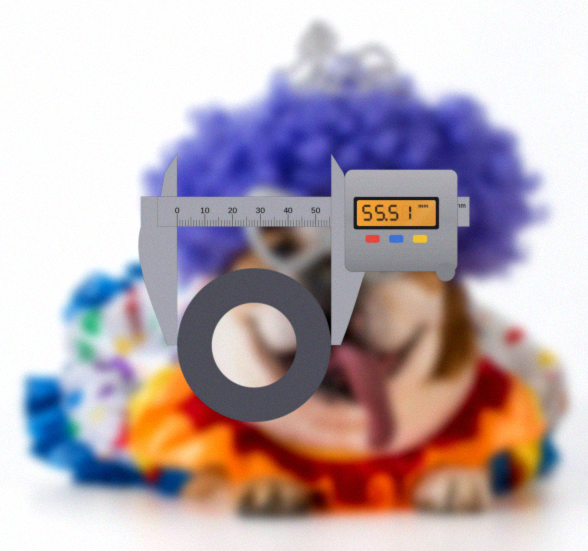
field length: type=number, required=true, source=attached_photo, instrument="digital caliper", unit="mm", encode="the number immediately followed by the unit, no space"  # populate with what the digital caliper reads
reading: 55.51mm
